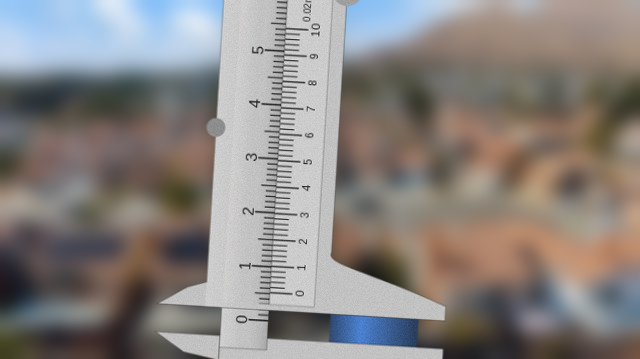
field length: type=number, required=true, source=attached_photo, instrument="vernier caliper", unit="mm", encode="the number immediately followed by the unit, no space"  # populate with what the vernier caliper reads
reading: 5.2mm
